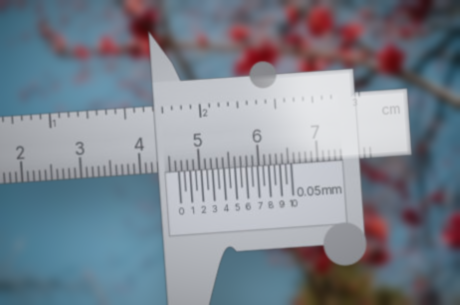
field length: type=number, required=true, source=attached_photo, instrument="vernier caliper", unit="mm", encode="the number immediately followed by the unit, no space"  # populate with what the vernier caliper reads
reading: 46.5mm
